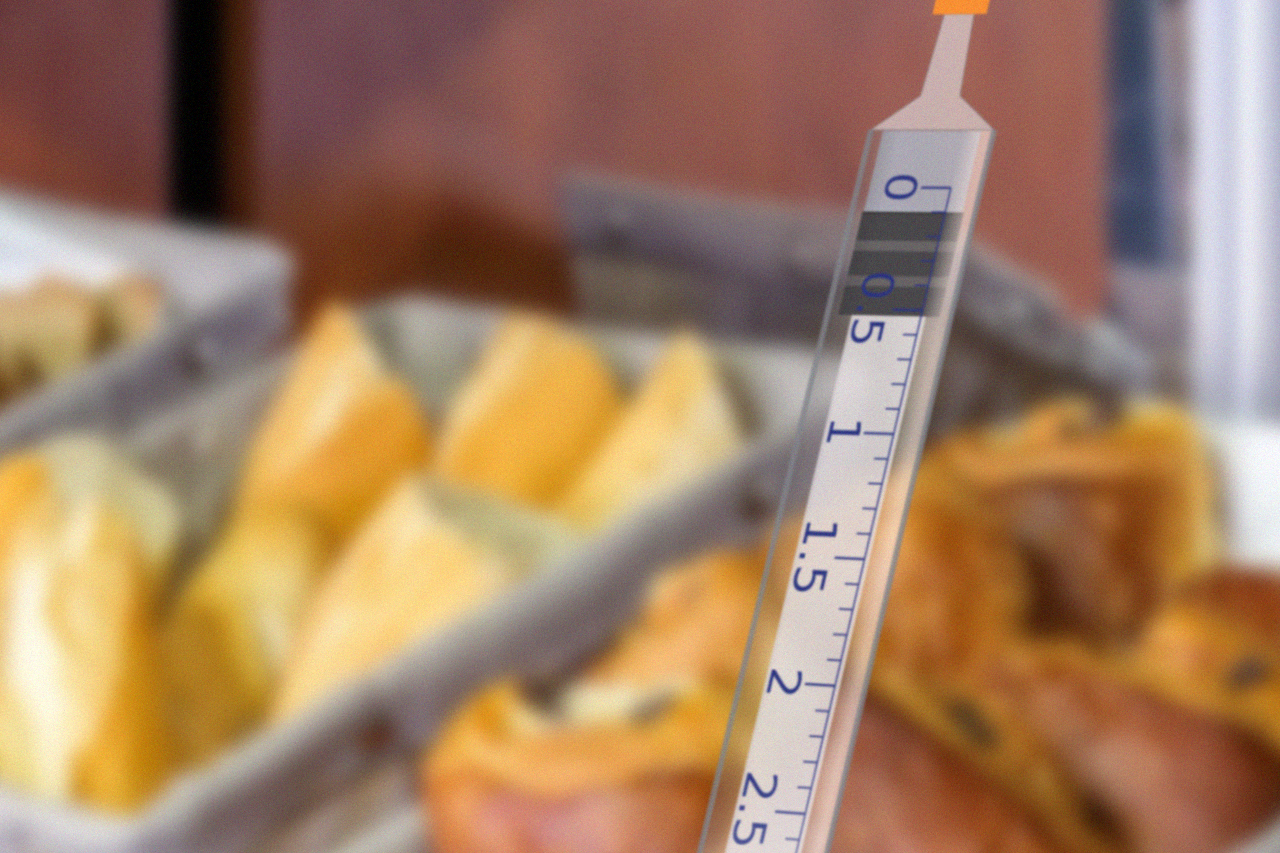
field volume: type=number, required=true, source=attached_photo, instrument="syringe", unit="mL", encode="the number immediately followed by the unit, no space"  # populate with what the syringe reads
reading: 0.1mL
